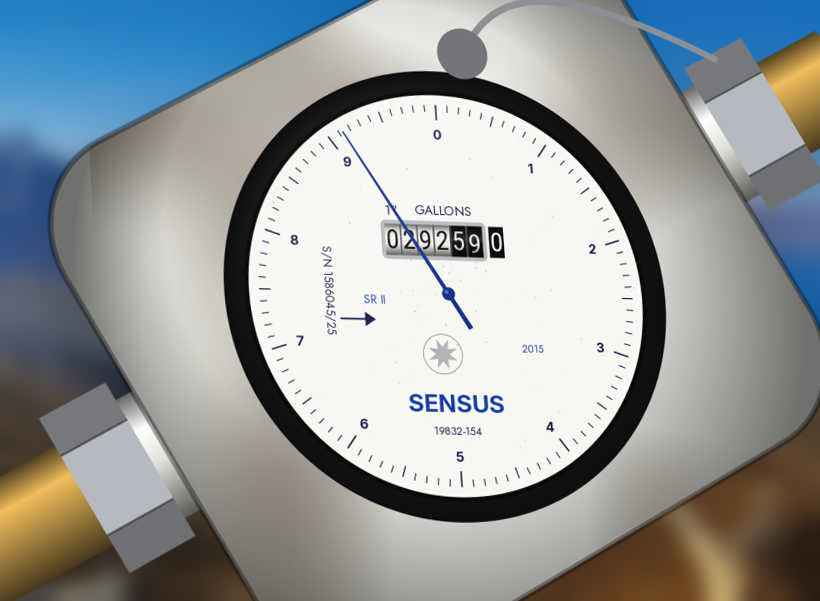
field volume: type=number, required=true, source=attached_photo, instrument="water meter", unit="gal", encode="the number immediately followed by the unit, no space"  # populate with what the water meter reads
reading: 292589.1gal
